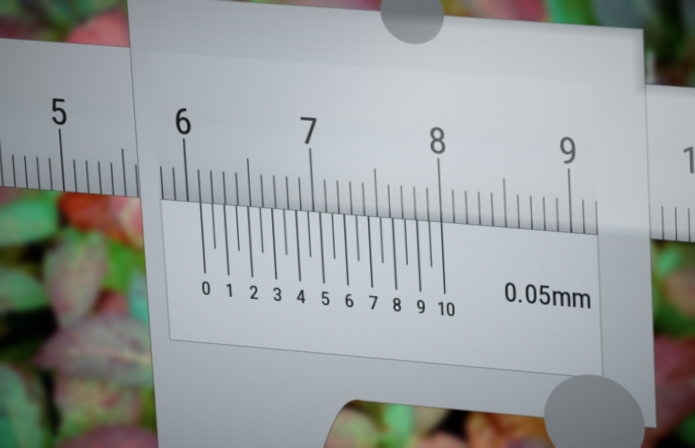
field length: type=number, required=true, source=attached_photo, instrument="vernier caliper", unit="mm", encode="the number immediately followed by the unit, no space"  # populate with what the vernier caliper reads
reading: 61.0mm
